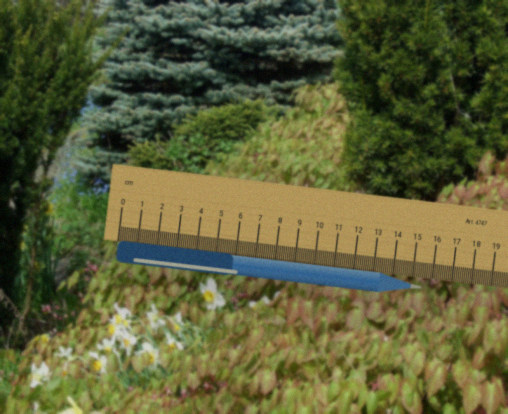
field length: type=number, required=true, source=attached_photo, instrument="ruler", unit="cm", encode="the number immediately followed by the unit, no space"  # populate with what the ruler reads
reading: 15.5cm
